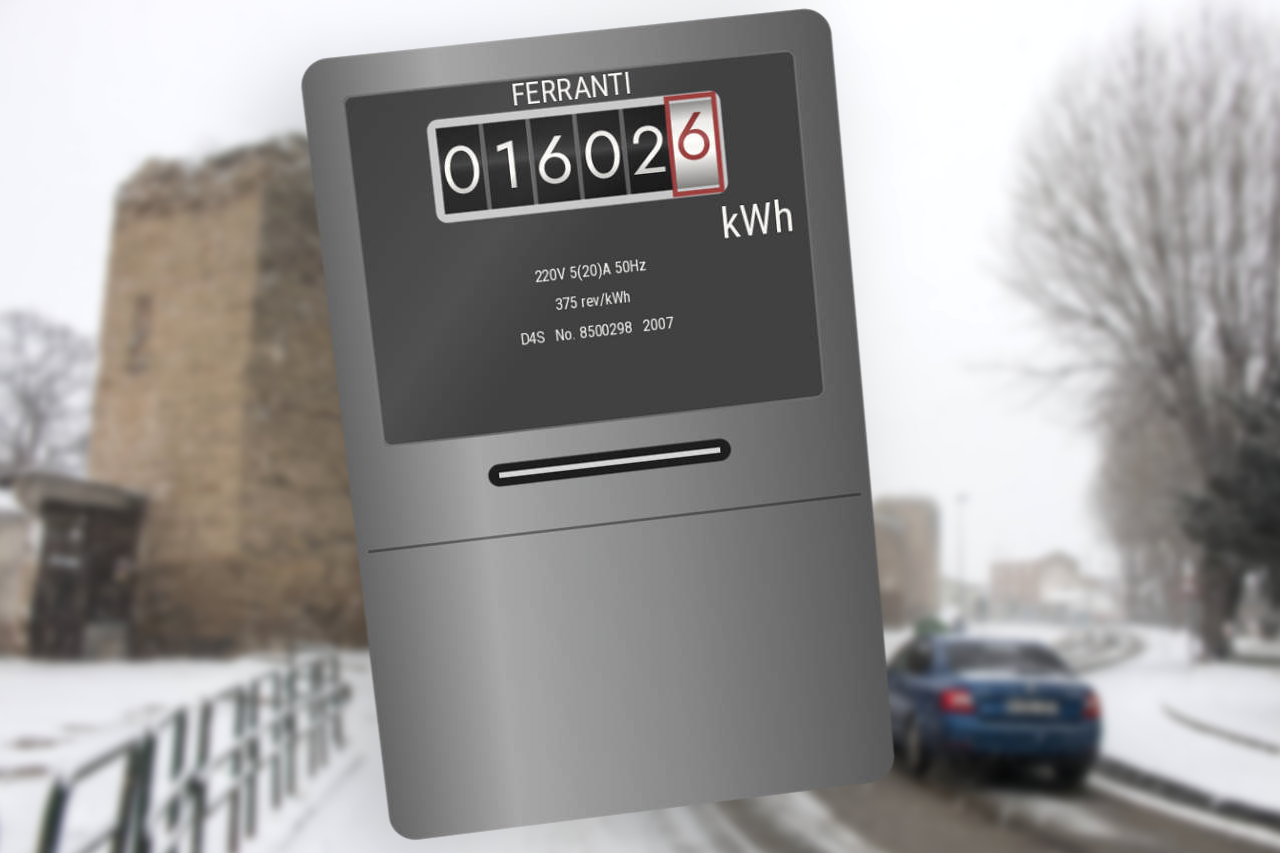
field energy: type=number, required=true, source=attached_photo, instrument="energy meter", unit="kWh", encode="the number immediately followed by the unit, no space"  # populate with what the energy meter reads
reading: 1602.6kWh
